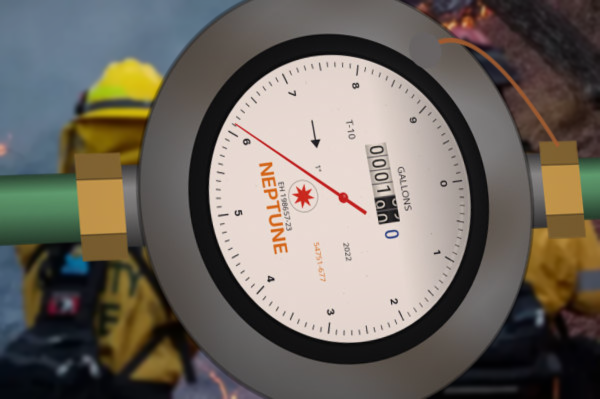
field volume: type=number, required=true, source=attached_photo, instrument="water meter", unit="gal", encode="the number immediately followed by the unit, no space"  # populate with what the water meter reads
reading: 1896.1gal
